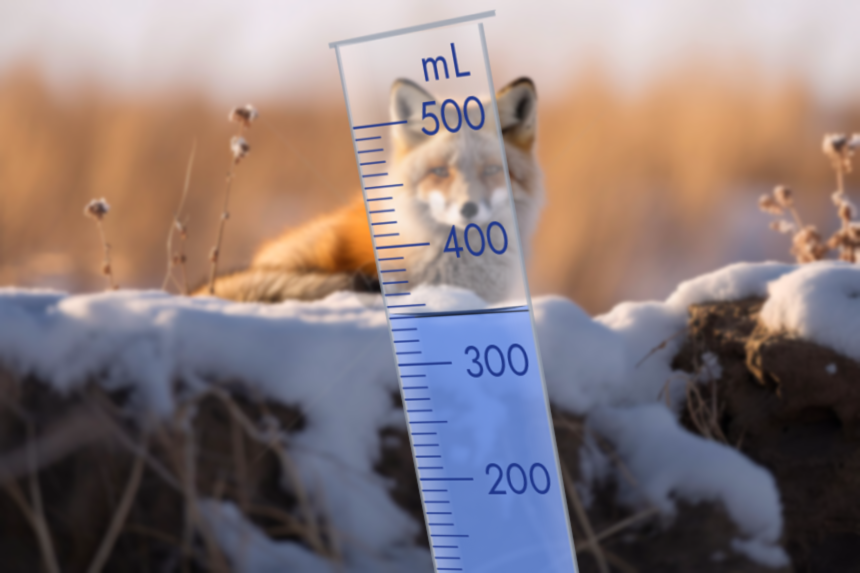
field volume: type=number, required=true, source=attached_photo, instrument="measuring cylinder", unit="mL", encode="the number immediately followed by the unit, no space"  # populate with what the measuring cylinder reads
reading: 340mL
